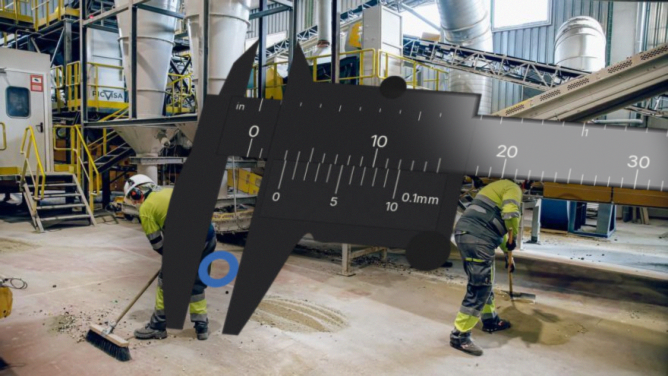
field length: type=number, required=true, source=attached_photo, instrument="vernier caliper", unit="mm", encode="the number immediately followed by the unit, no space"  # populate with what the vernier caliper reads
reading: 3.1mm
